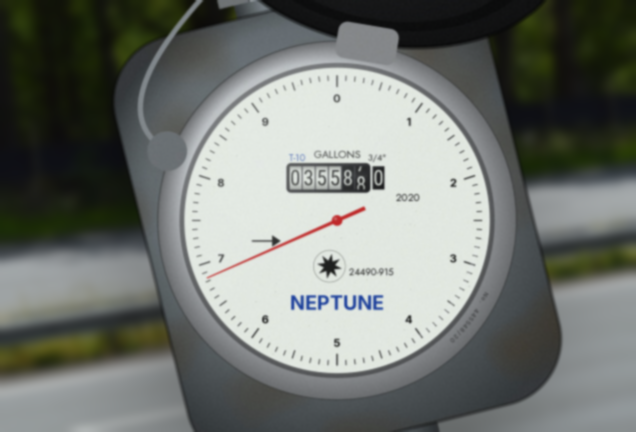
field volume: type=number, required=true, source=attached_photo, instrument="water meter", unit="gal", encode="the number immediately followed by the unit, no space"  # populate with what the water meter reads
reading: 355876.8gal
